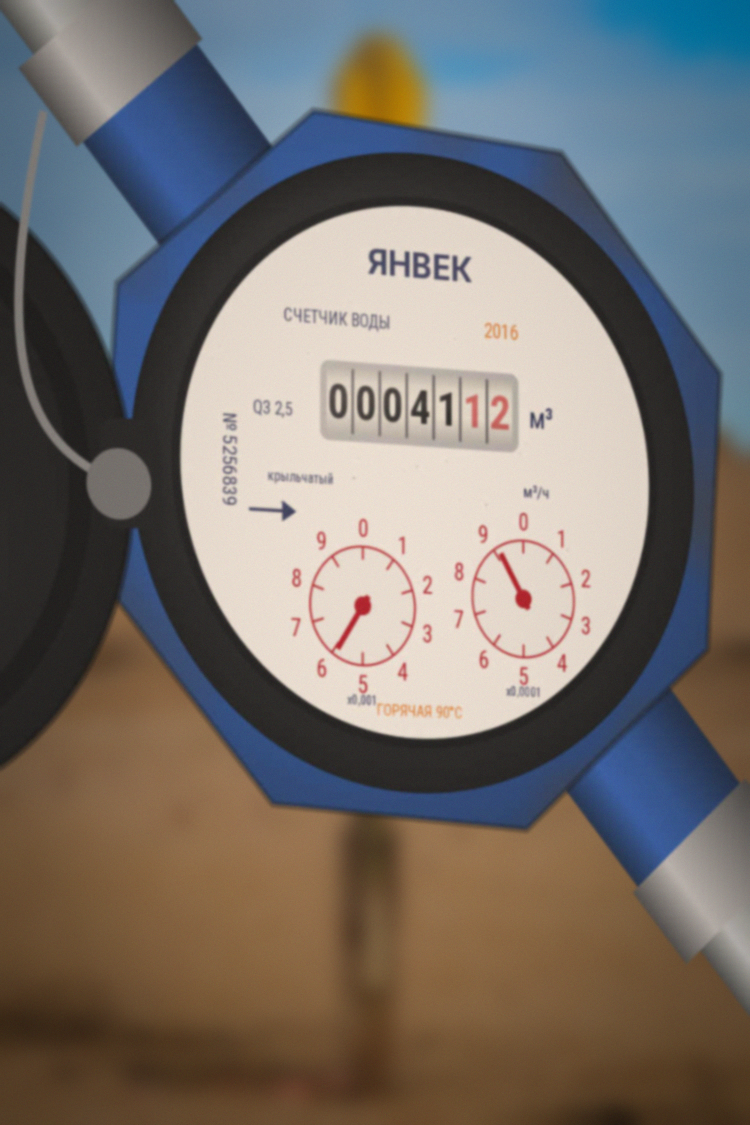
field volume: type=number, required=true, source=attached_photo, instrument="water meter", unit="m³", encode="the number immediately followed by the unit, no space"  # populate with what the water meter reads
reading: 41.1259m³
